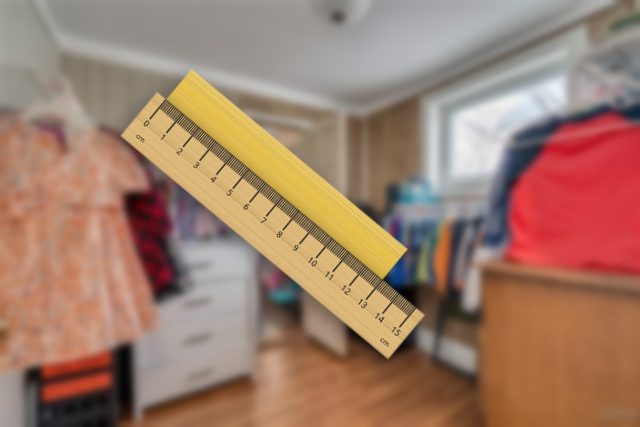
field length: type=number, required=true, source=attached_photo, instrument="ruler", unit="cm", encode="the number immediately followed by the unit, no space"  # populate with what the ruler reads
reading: 13cm
